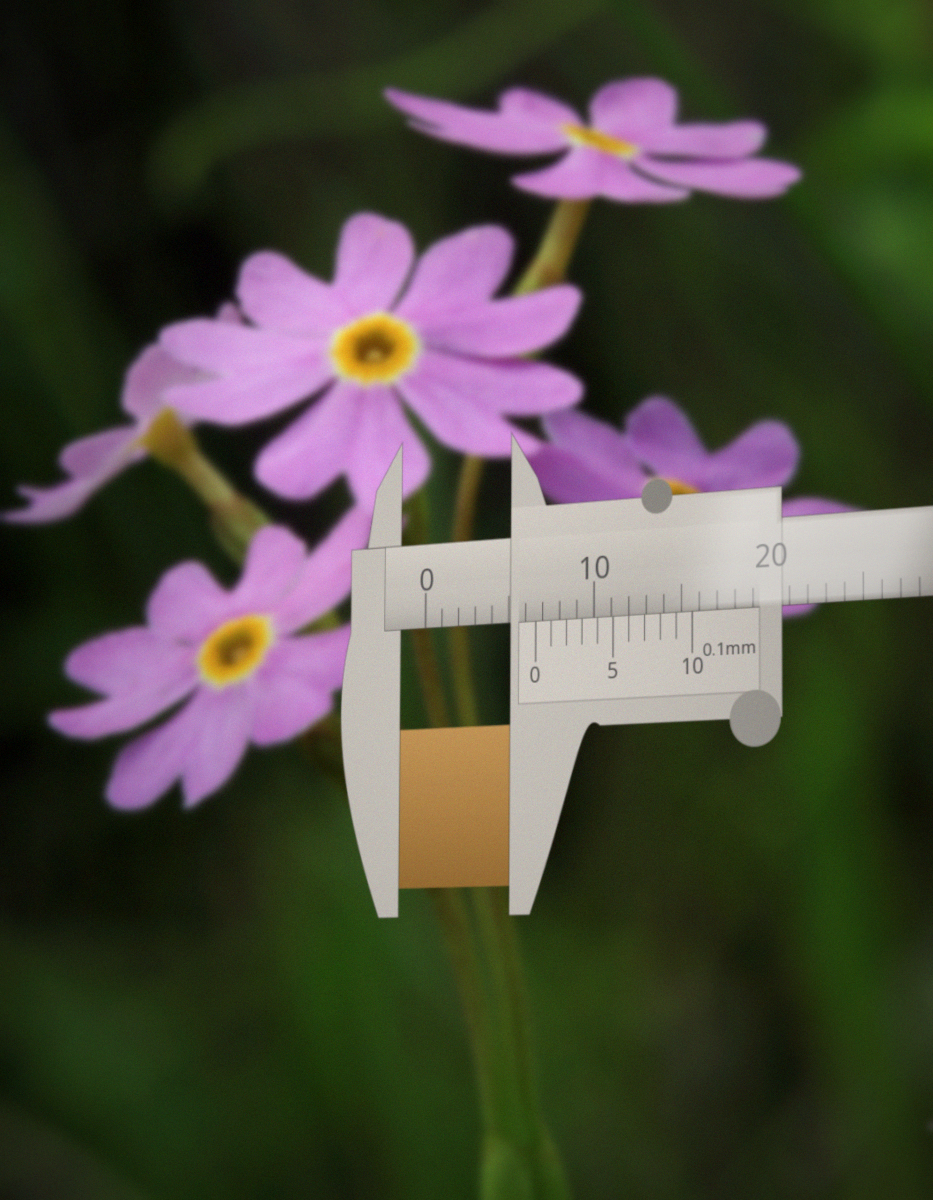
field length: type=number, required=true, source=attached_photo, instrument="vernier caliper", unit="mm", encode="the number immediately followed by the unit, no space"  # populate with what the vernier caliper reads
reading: 6.6mm
